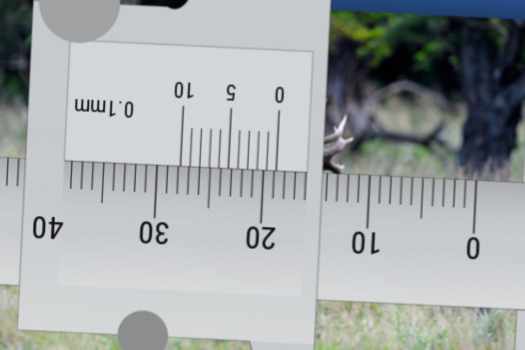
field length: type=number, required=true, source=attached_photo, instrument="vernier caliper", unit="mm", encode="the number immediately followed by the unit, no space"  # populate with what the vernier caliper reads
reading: 18.8mm
